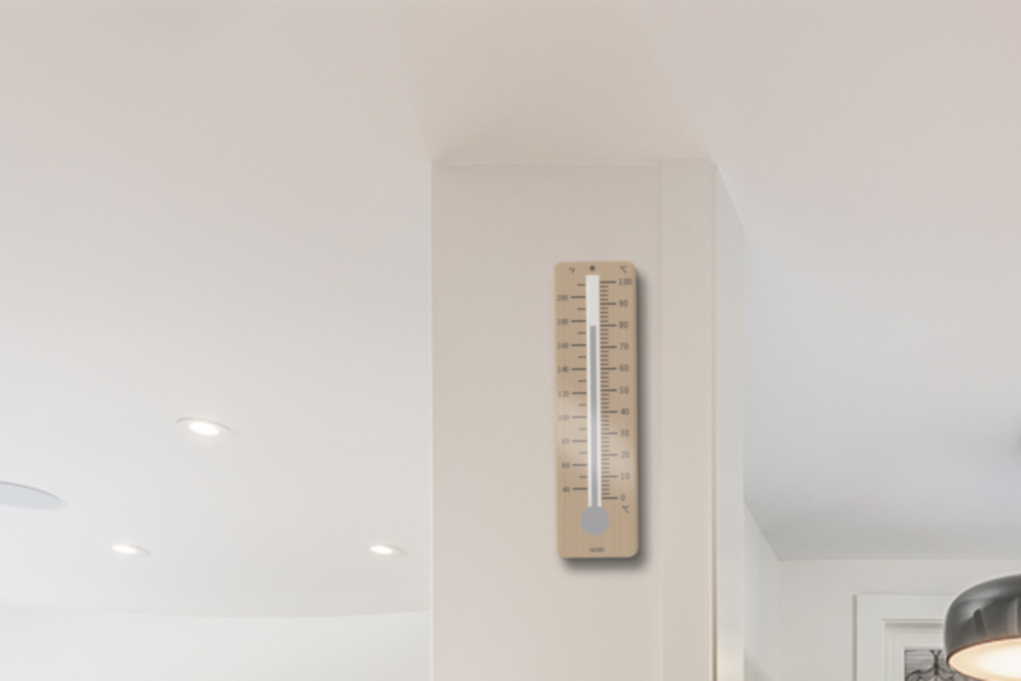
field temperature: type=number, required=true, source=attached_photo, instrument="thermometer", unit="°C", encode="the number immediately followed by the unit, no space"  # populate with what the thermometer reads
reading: 80°C
